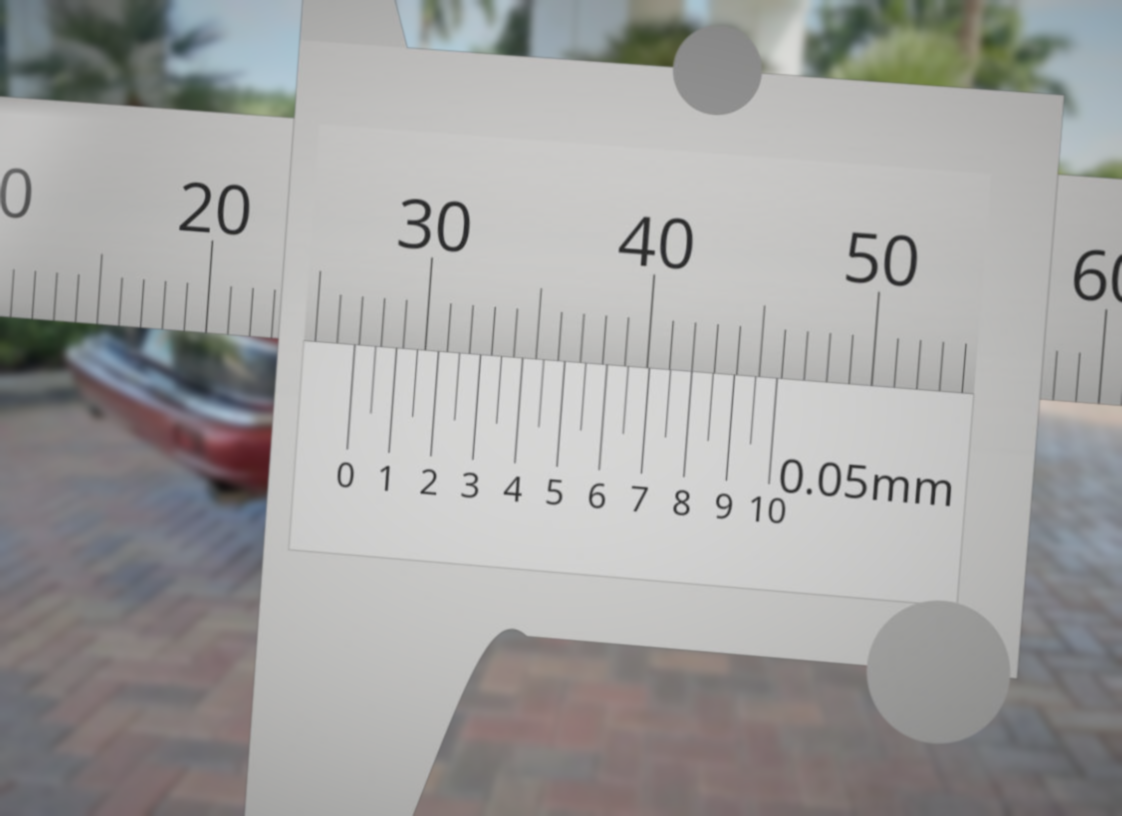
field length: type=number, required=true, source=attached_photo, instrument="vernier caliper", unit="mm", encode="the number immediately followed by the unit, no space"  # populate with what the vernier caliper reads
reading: 26.8mm
